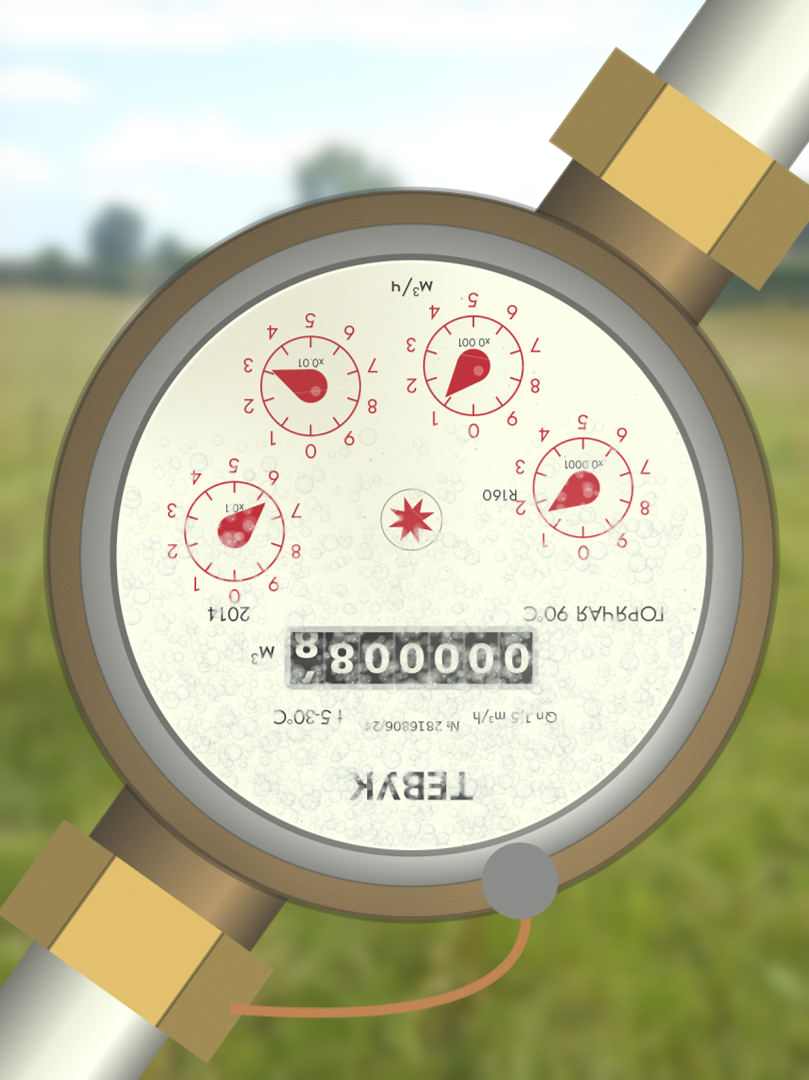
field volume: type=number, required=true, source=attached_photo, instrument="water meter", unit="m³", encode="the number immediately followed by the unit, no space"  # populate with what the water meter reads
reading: 87.6311m³
